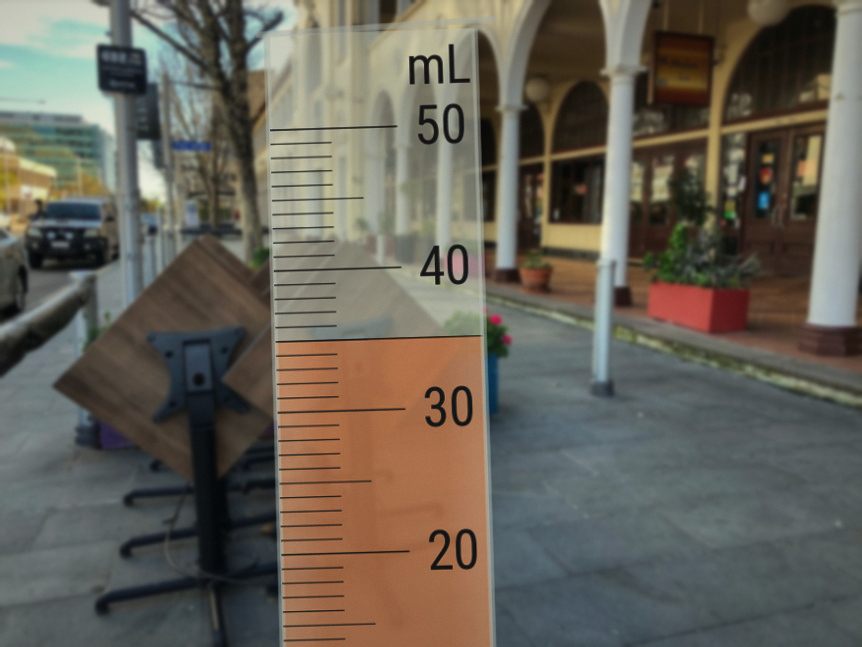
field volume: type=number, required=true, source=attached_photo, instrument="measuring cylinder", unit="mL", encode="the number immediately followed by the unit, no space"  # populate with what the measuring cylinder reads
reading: 35mL
